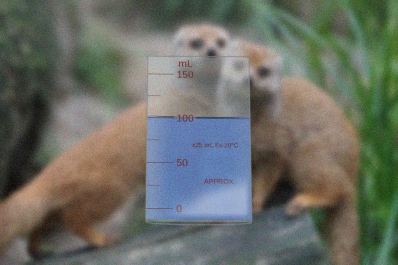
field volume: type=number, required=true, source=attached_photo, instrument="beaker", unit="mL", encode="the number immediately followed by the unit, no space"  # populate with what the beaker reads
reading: 100mL
